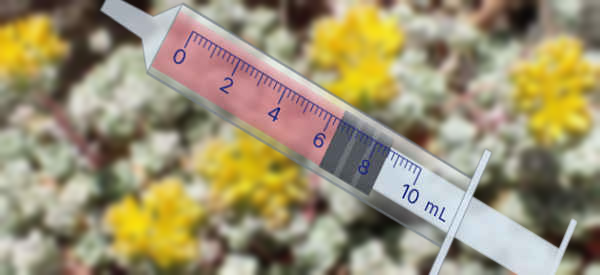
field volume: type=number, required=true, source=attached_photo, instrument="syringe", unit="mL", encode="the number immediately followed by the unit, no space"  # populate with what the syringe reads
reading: 6.4mL
